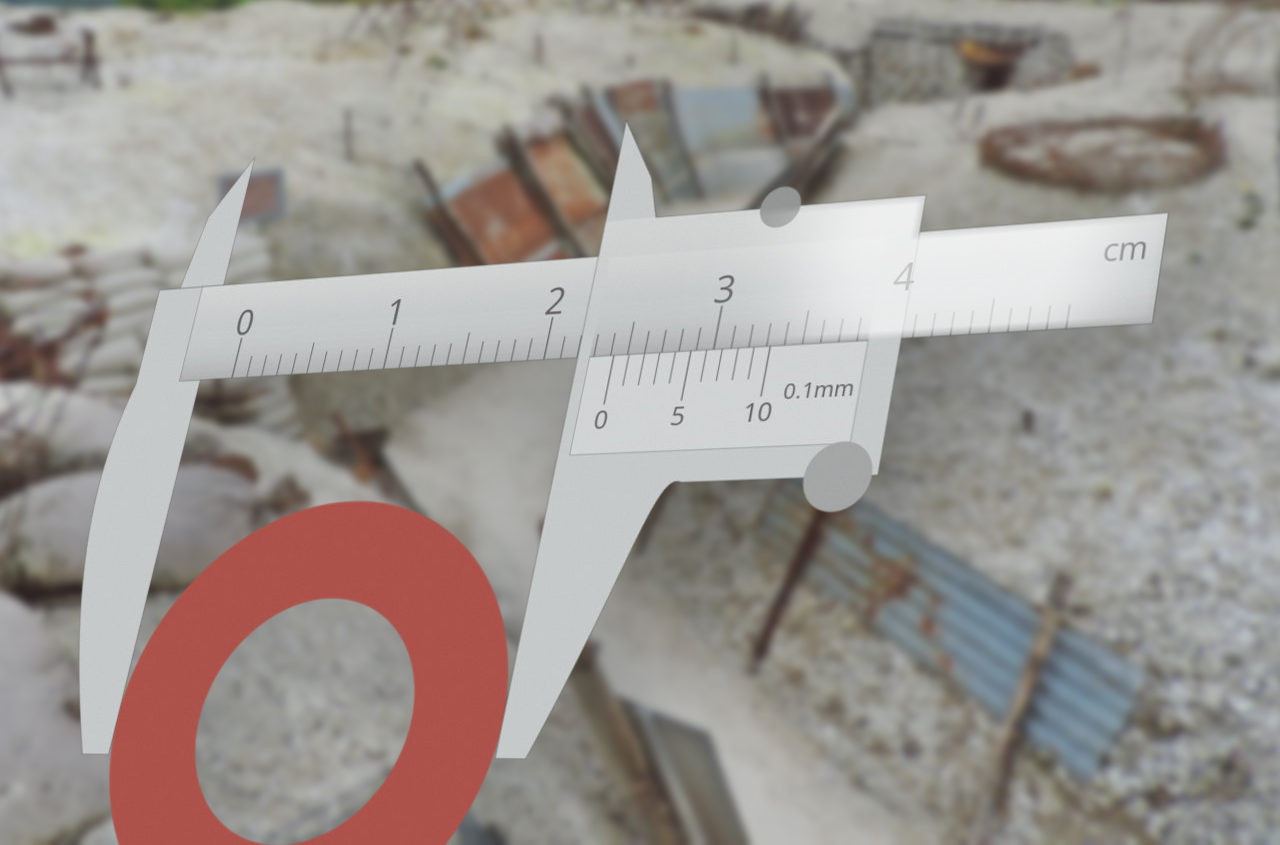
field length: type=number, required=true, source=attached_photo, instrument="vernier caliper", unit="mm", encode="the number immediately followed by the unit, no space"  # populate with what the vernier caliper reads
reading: 24.2mm
